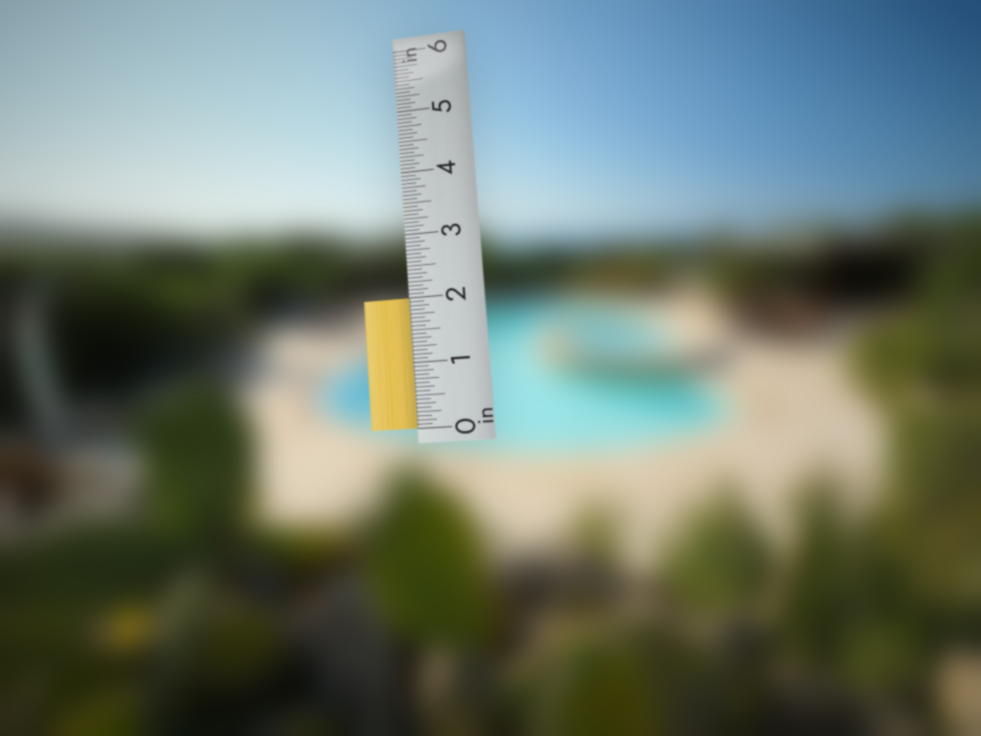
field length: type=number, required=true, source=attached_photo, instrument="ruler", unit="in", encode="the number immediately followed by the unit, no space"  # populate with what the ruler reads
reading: 2in
